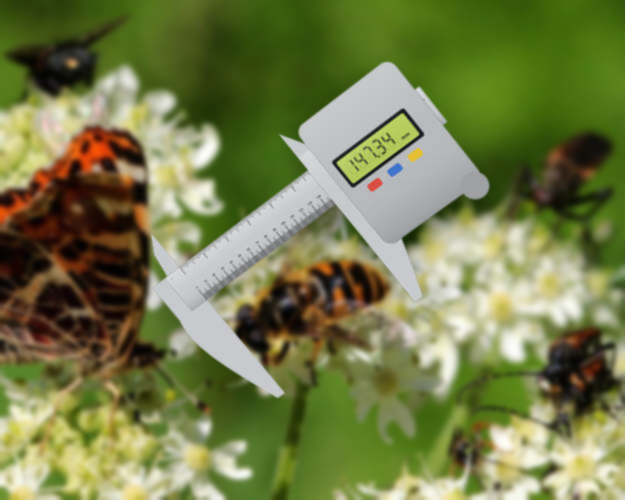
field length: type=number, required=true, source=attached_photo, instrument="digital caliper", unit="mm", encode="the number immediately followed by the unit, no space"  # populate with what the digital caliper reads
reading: 147.34mm
